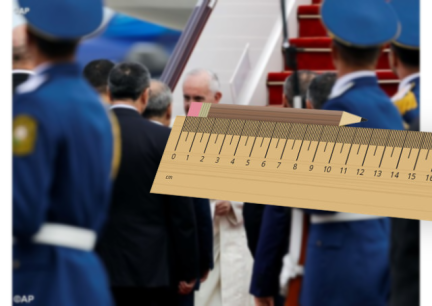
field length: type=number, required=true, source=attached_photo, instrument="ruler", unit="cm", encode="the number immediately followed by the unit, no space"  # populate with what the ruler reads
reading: 11.5cm
